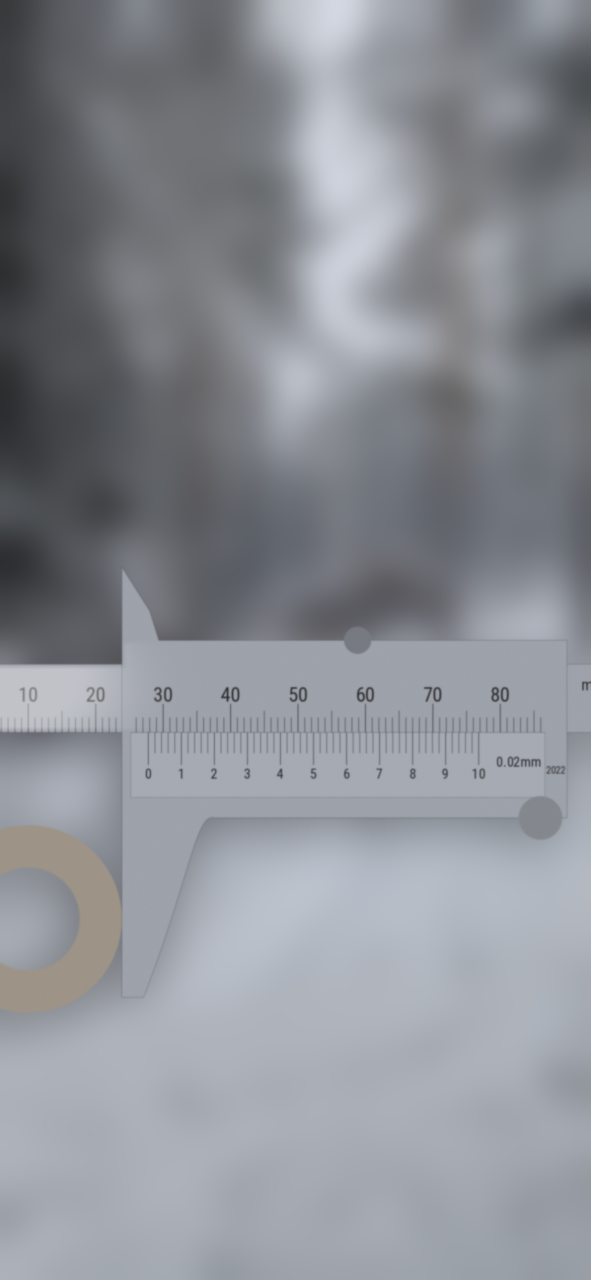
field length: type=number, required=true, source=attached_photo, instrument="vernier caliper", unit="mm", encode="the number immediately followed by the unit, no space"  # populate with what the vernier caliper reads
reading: 27.8mm
